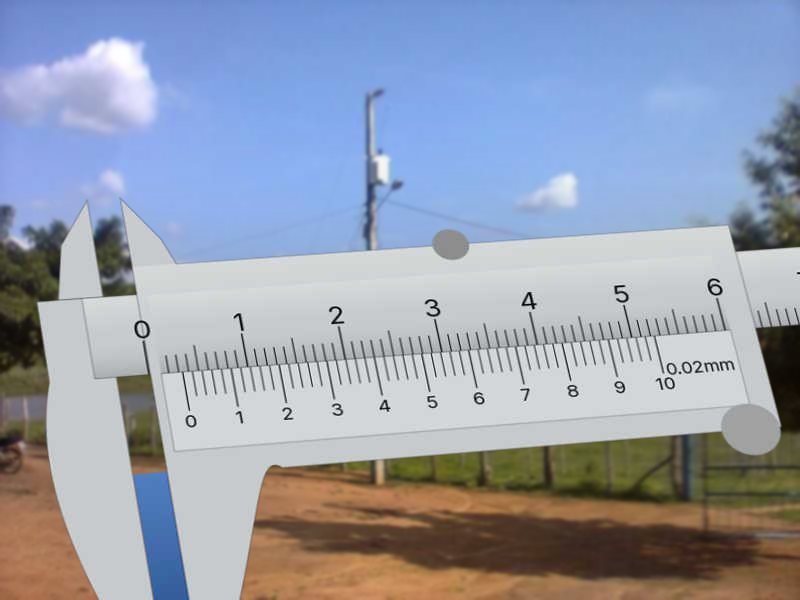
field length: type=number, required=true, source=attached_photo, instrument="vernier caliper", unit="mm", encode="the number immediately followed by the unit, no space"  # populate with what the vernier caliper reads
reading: 3.4mm
